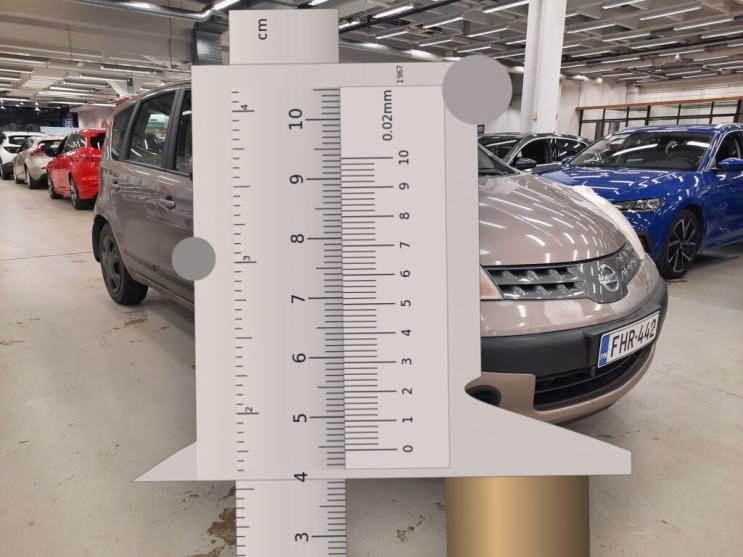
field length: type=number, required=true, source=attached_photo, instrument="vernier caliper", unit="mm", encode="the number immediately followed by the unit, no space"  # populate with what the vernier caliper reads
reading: 44.4mm
